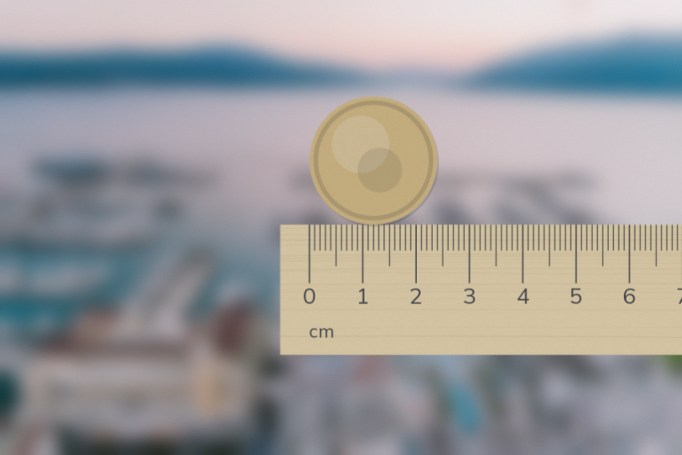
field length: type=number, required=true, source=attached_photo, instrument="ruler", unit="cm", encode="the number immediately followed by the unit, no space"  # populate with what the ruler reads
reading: 2.4cm
